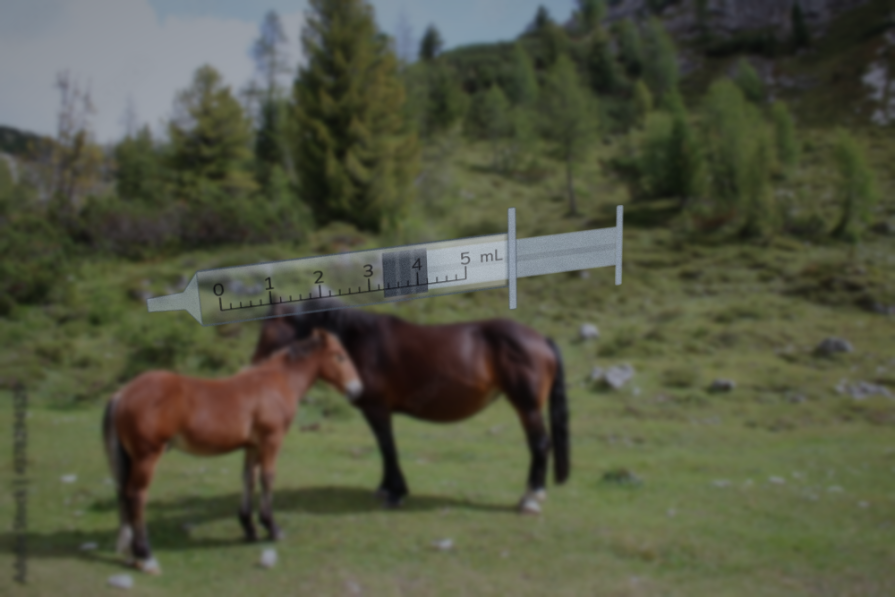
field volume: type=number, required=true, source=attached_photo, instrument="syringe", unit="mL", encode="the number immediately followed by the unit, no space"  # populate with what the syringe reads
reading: 3.3mL
